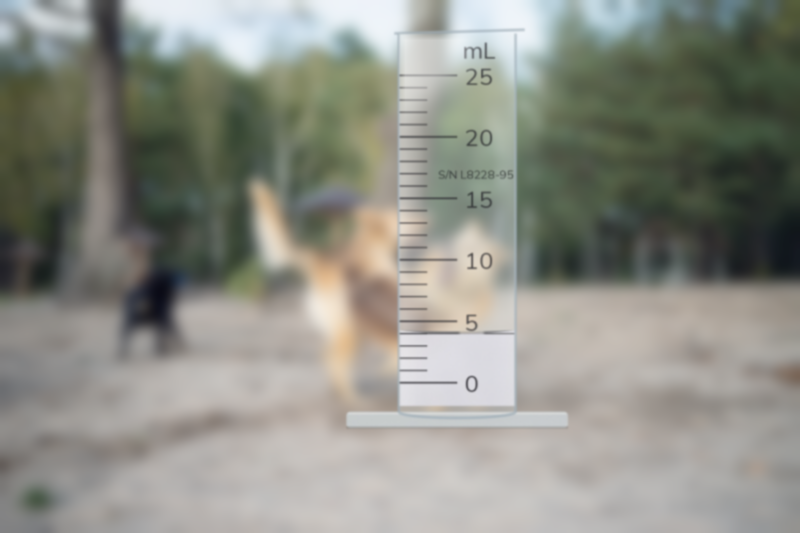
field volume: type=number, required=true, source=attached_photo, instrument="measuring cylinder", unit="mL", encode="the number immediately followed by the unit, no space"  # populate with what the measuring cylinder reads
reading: 4mL
